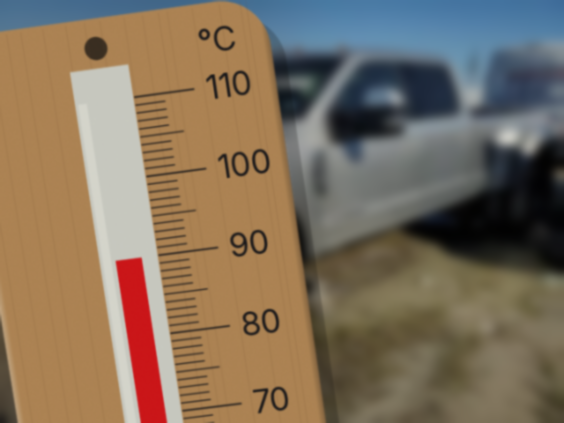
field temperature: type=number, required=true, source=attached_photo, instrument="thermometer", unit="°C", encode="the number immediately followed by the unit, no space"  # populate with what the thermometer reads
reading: 90°C
